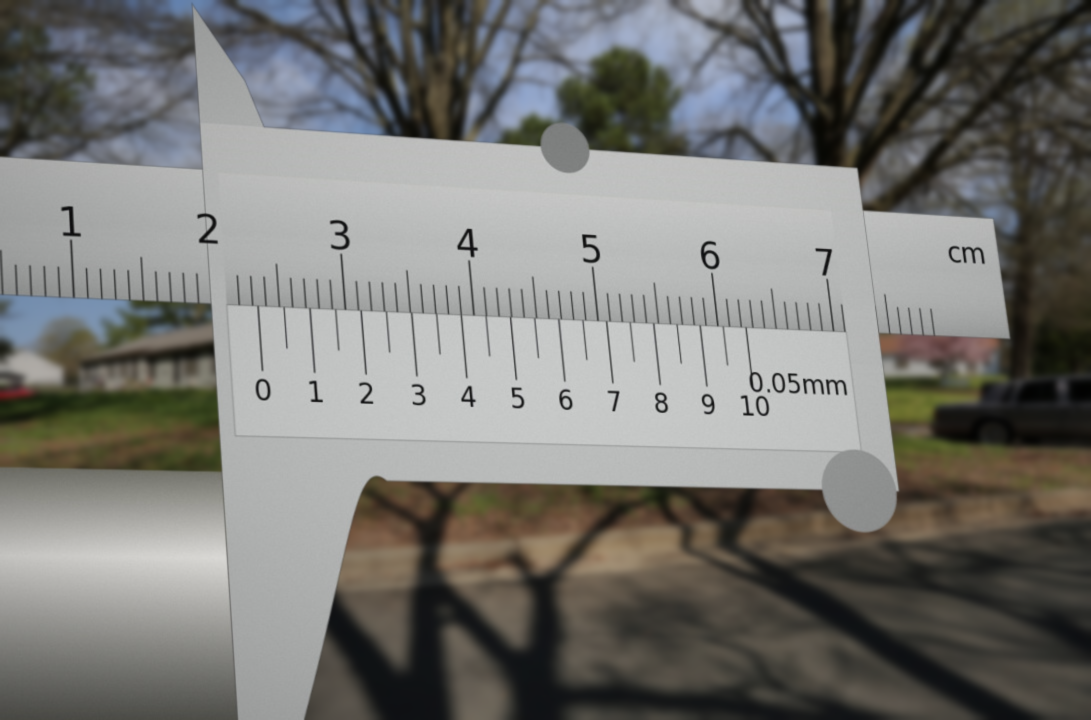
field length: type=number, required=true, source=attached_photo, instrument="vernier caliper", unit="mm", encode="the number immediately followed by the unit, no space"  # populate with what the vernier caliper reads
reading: 23.4mm
